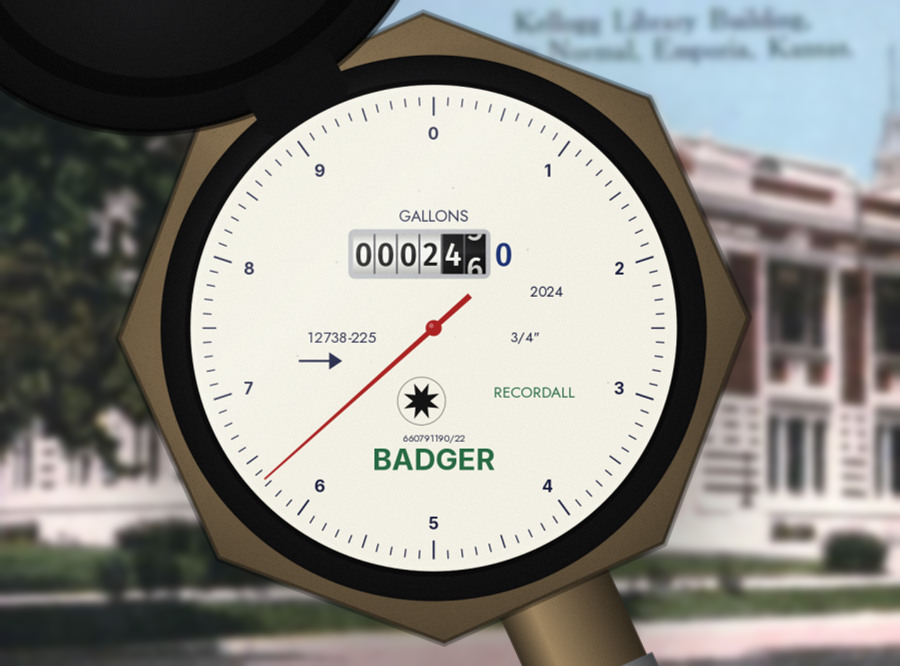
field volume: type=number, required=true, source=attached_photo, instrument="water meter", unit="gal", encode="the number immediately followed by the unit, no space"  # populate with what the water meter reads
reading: 2456.3gal
